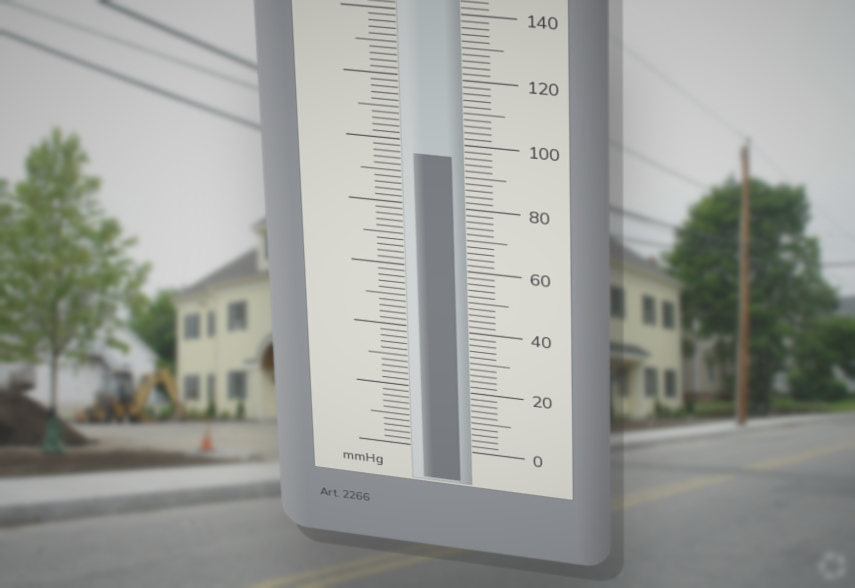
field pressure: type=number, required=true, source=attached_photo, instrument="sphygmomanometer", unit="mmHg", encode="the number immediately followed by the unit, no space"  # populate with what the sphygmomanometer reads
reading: 96mmHg
